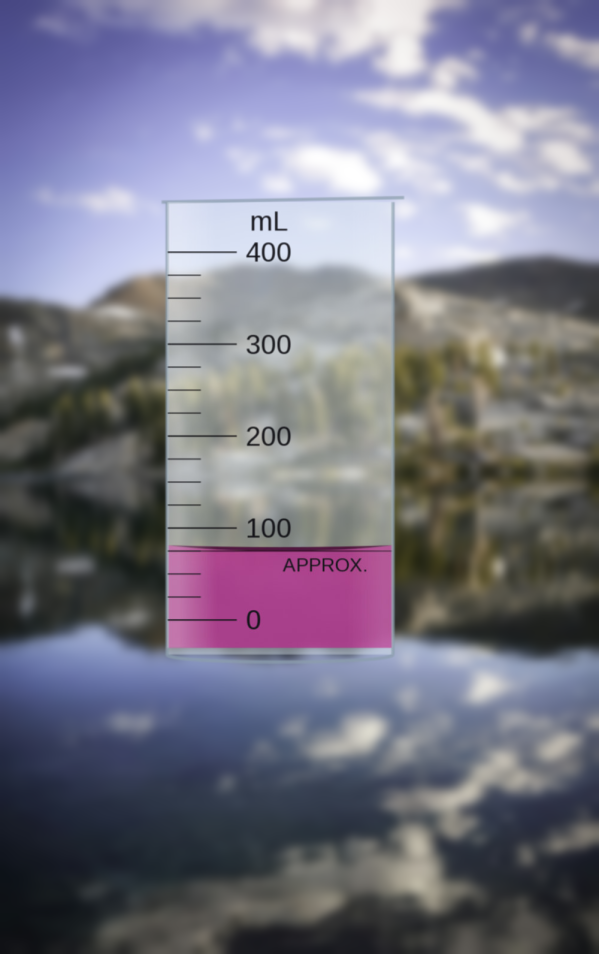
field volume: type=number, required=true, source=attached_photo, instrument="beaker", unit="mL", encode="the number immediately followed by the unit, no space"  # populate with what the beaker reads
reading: 75mL
